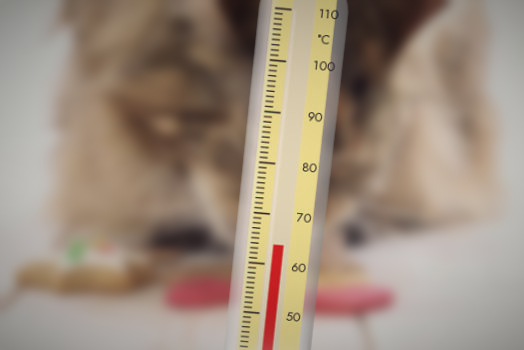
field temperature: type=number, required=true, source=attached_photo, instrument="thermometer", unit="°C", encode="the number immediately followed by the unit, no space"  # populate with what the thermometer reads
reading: 64°C
